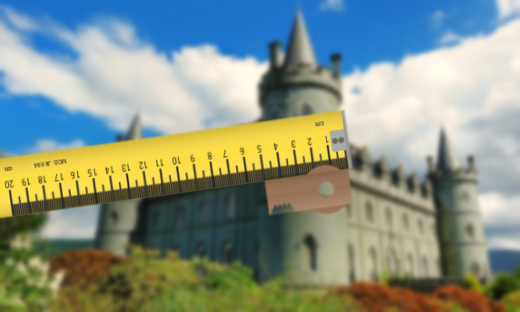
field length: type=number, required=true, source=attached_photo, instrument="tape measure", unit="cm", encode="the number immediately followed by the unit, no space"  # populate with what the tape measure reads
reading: 5cm
